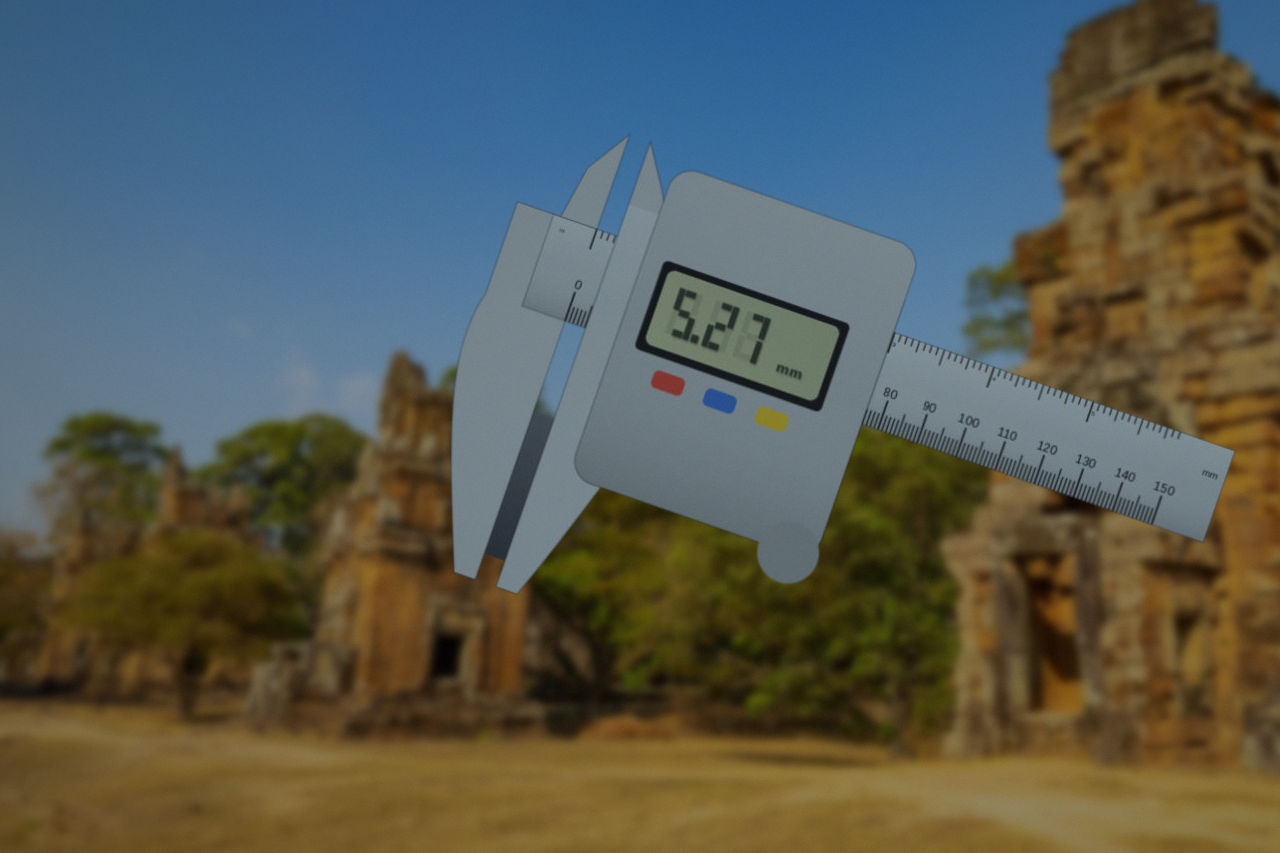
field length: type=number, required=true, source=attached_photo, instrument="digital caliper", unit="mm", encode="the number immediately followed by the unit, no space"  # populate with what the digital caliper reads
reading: 5.27mm
